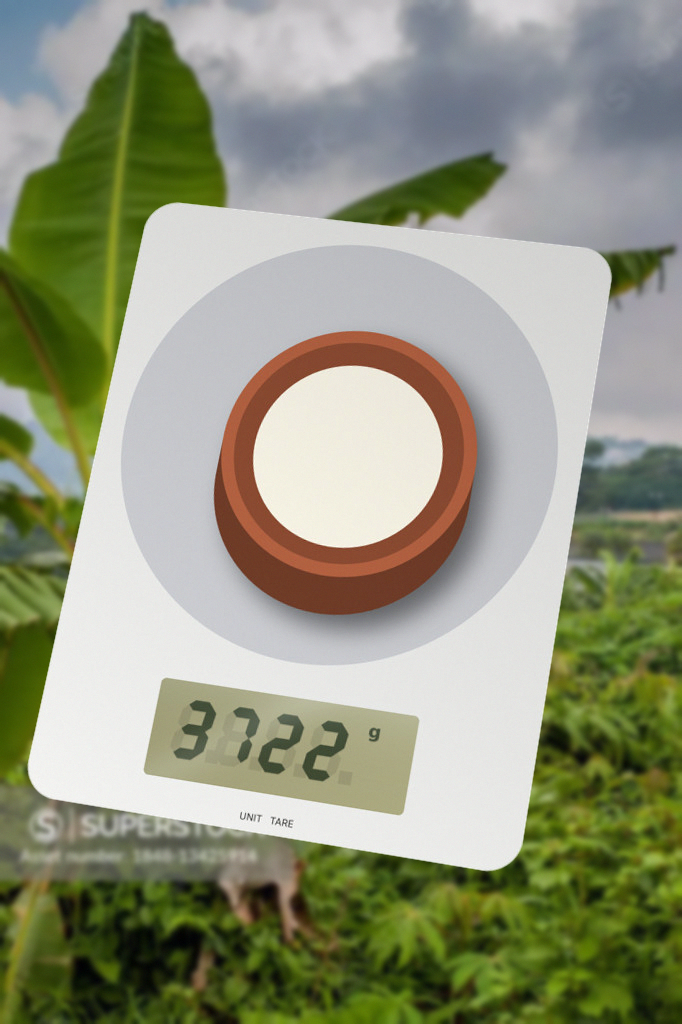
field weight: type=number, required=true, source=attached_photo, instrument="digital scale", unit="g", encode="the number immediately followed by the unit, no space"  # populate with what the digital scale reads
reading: 3722g
